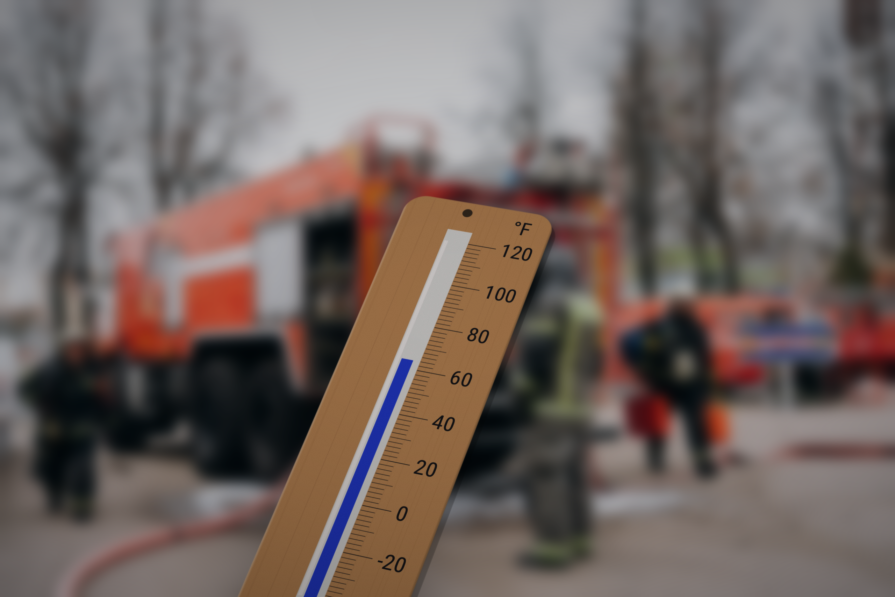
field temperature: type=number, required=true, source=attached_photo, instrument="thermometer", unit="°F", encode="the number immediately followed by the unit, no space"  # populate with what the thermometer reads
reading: 64°F
